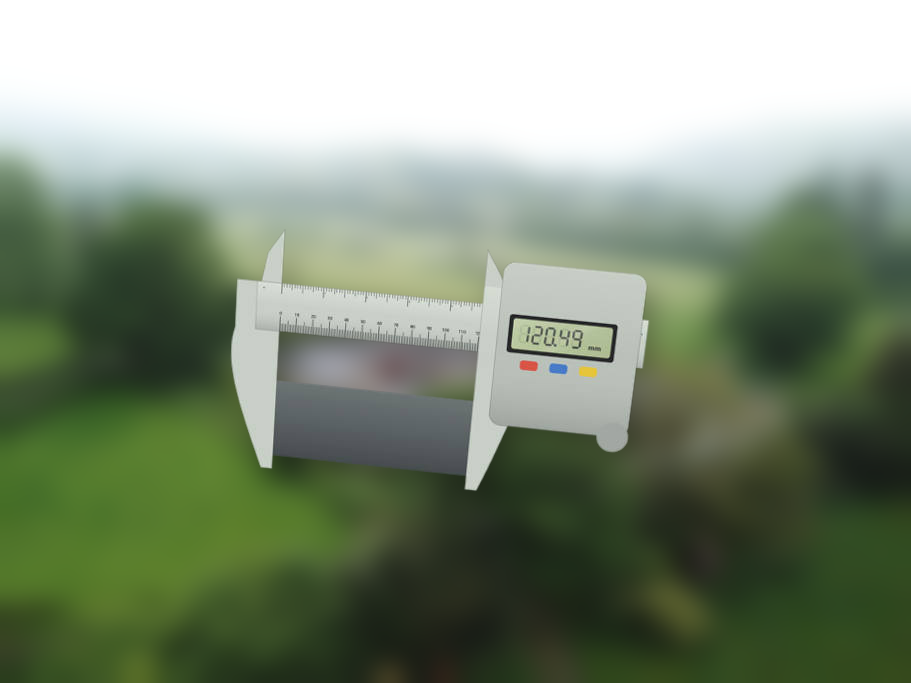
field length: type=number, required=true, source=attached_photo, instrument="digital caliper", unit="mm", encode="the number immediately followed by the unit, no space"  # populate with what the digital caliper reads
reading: 120.49mm
